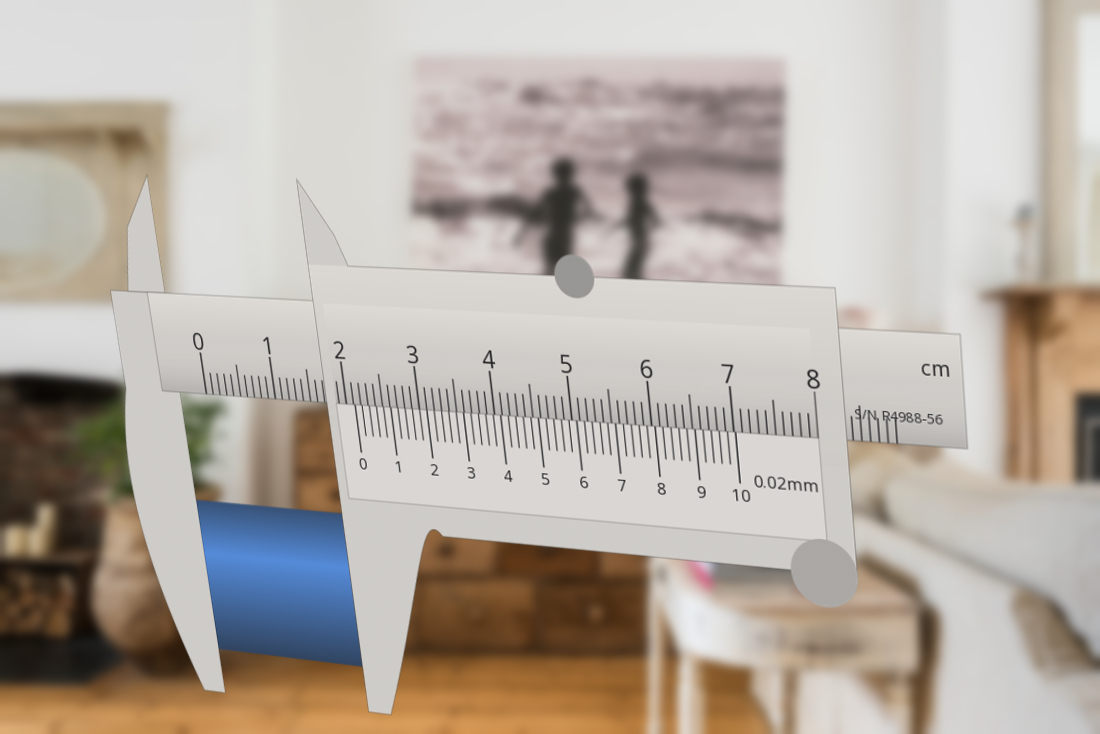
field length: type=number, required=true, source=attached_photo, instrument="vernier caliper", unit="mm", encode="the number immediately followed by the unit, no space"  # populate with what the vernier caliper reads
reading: 21.2mm
